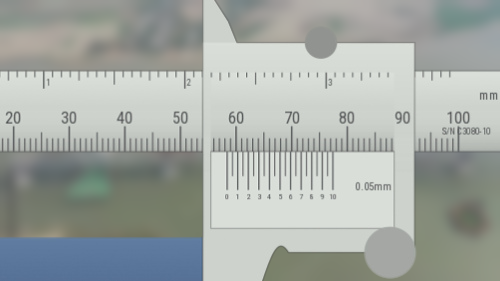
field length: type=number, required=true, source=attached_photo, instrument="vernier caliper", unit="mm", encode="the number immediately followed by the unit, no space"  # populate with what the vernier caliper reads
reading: 58.4mm
